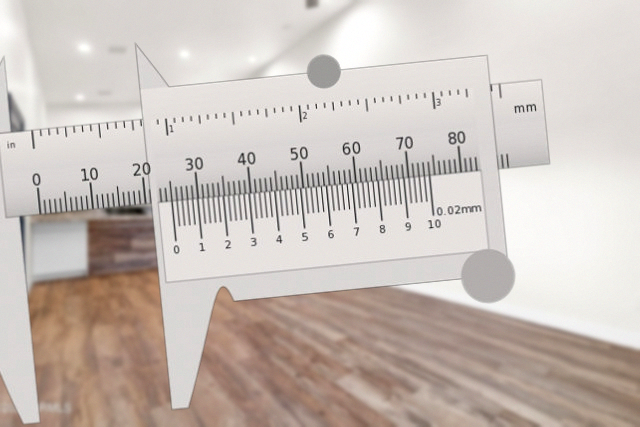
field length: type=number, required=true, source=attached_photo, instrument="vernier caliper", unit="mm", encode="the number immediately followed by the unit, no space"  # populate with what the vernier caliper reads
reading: 25.0mm
